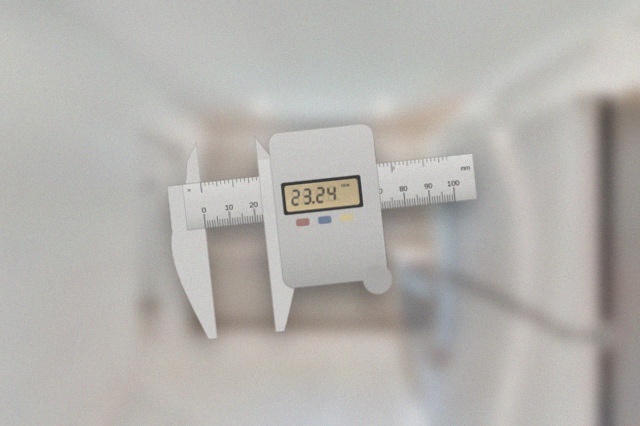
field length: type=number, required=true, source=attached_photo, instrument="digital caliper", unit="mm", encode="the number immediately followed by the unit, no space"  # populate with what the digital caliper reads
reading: 23.24mm
